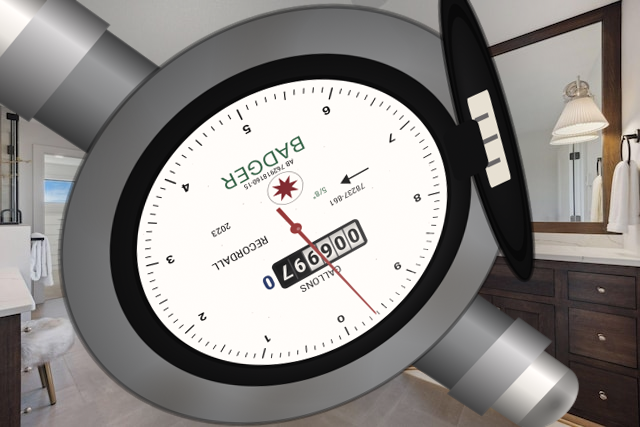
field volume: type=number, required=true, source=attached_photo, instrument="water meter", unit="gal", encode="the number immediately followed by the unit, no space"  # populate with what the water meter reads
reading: 69969.6gal
